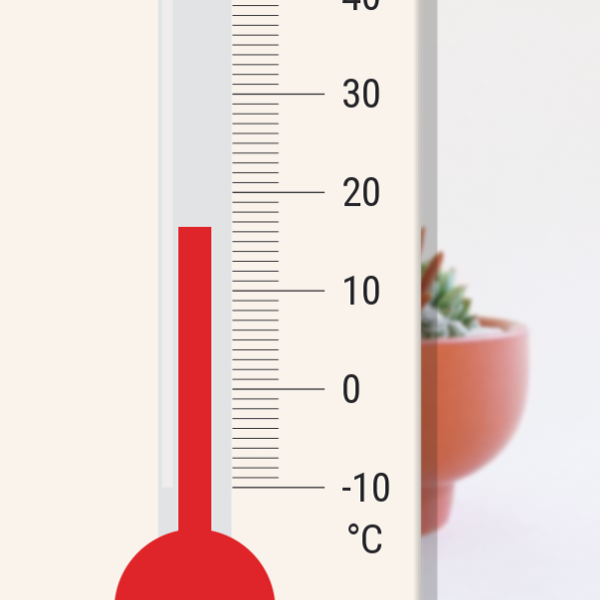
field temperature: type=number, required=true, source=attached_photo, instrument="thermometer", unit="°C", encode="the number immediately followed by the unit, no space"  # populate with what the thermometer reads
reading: 16.5°C
